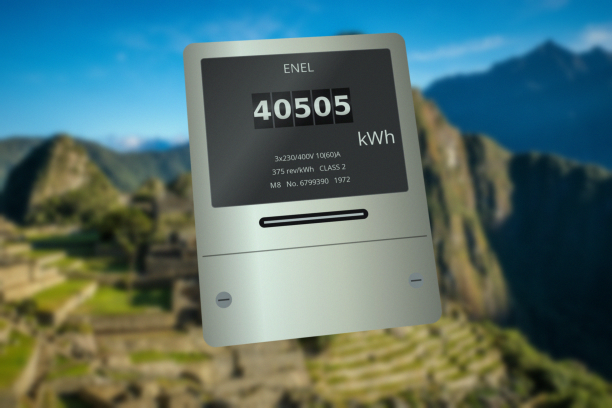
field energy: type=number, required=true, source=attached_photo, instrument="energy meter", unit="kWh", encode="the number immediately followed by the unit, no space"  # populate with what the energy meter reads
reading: 40505kWh
